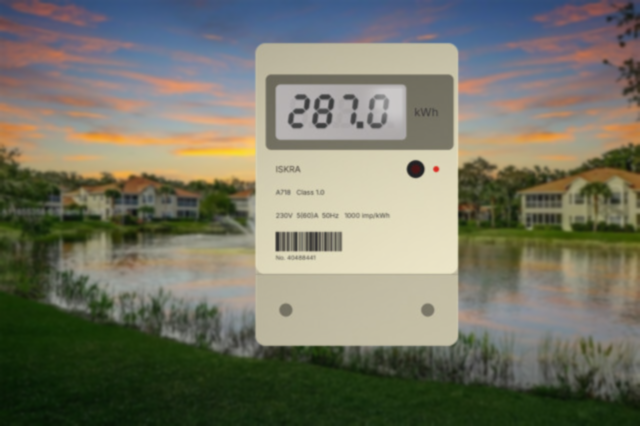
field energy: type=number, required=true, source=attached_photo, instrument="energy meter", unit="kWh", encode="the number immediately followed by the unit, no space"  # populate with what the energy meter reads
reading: 287.0kWh
